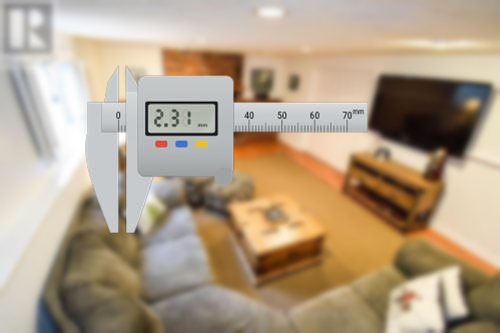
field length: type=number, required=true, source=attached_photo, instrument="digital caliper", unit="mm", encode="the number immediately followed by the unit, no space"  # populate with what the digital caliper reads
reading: 2.31mm
